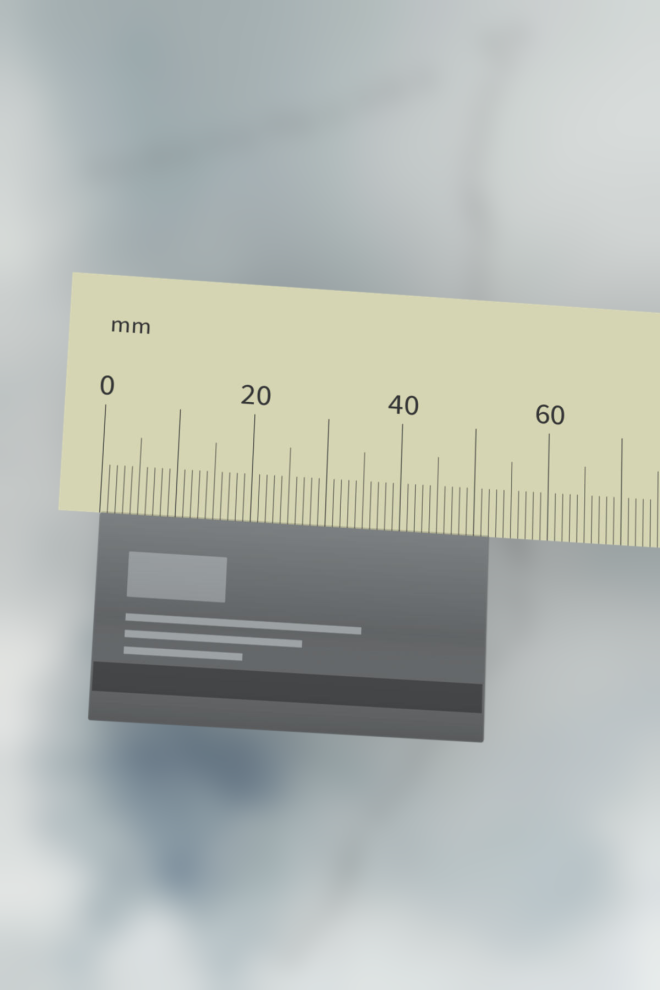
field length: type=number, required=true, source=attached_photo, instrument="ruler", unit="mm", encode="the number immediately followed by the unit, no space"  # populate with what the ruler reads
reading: 52mm
